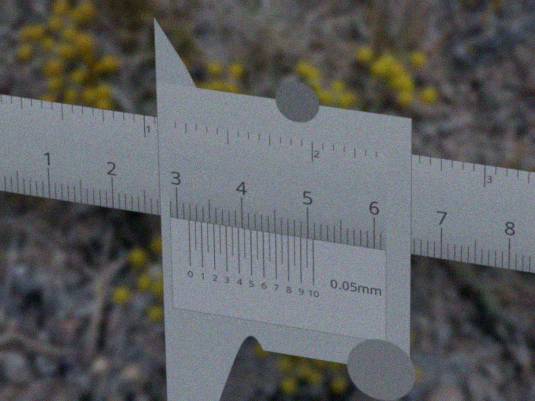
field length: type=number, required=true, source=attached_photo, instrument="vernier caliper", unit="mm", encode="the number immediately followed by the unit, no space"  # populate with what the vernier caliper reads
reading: 31.8mm
